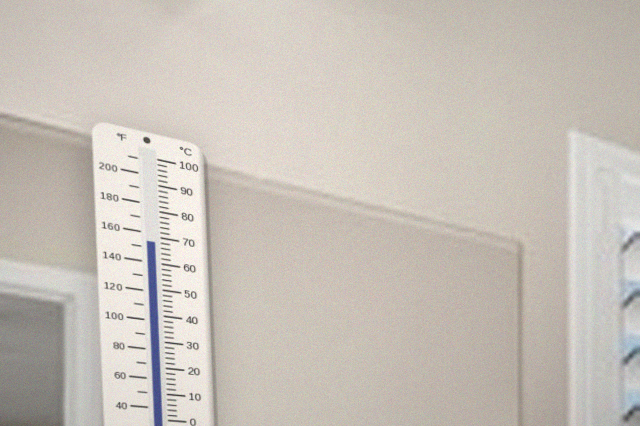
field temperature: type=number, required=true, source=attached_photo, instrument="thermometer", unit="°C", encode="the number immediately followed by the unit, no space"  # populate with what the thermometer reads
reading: 68°C
